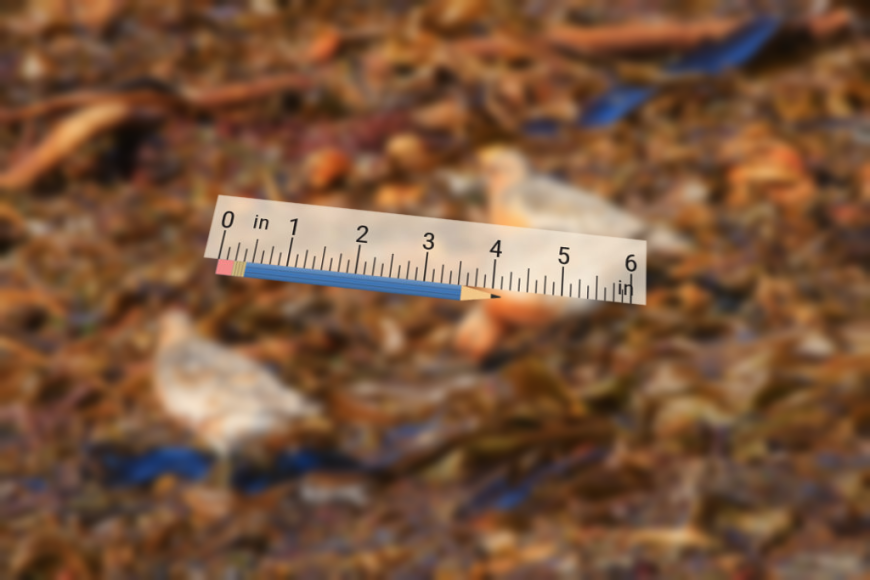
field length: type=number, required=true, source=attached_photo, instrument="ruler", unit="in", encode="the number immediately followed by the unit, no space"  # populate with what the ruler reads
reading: 4.125in
